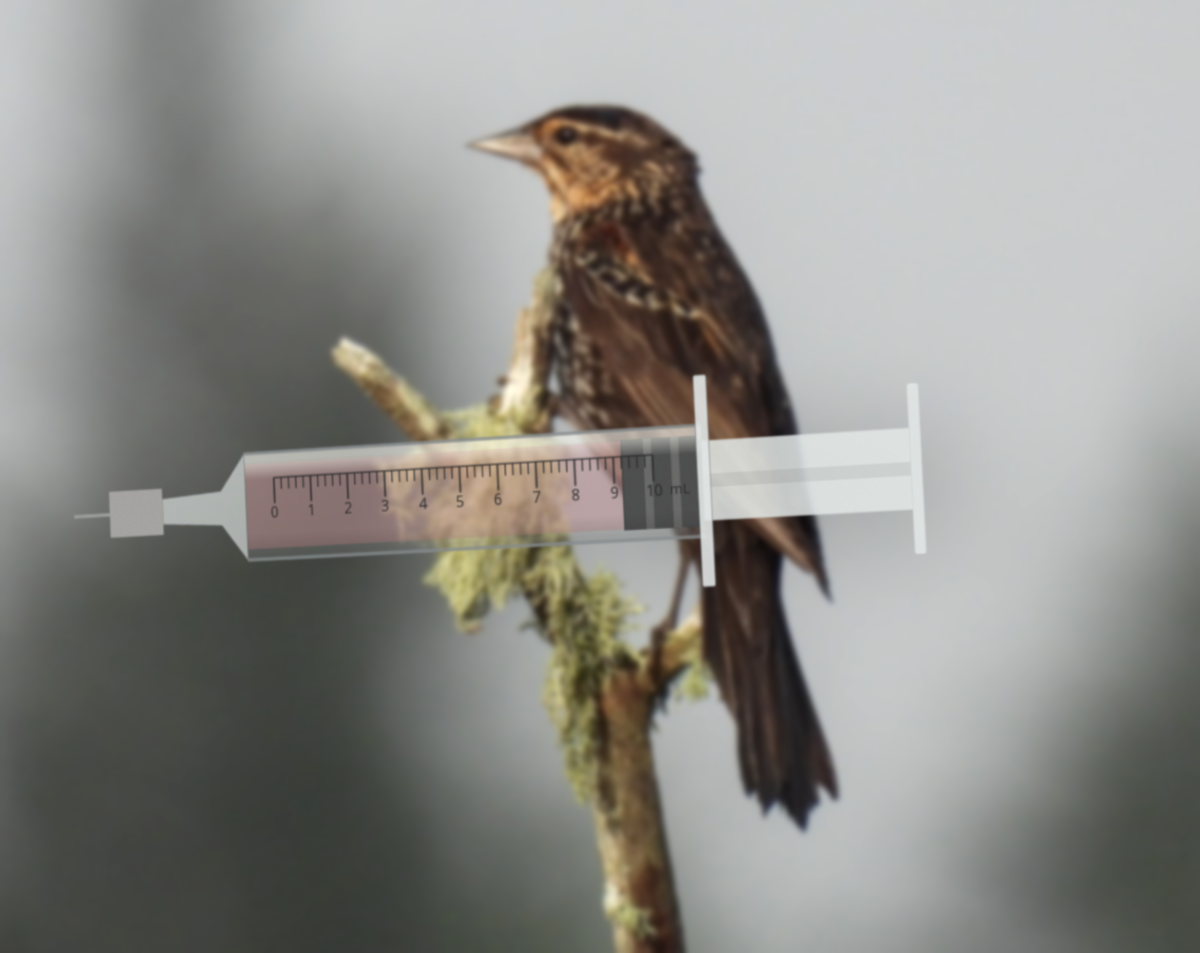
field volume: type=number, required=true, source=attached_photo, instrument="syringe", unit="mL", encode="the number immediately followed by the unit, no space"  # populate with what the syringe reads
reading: 9.2mL
